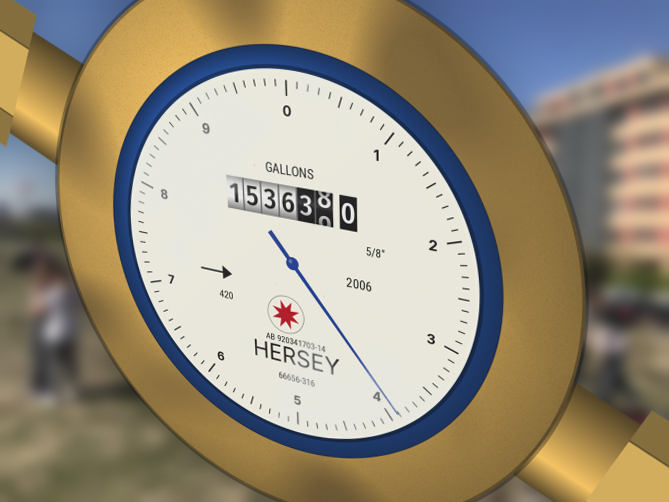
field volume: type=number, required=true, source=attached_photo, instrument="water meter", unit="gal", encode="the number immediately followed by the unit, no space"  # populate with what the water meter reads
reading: 1536383.9gal
